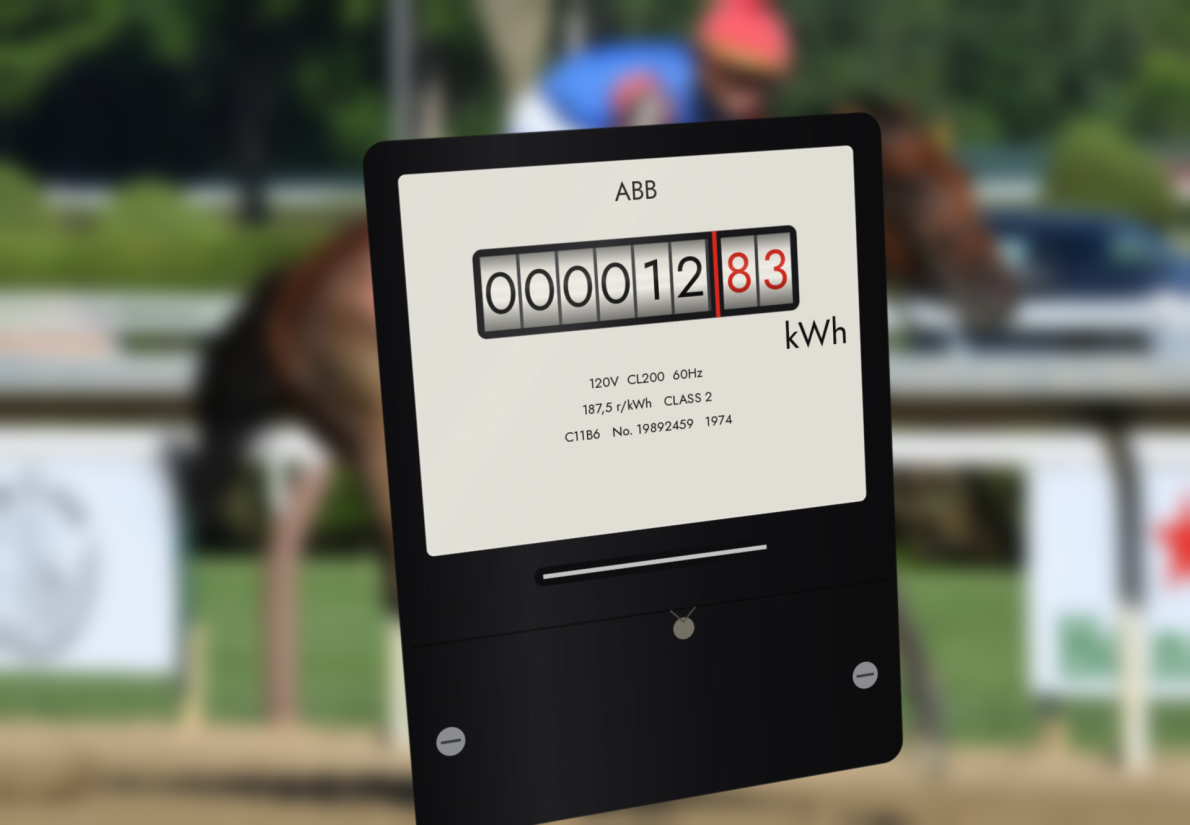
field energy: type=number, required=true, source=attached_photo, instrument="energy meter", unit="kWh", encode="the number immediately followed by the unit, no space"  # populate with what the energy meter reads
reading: 12.83kWh
